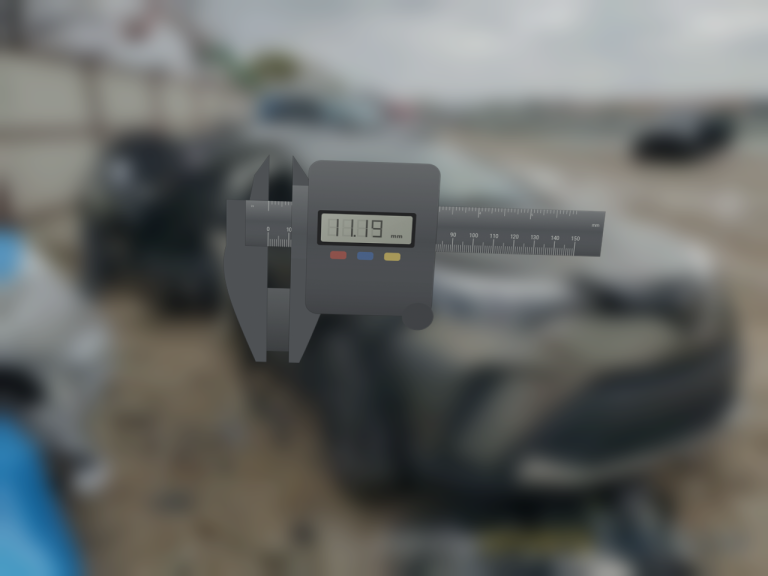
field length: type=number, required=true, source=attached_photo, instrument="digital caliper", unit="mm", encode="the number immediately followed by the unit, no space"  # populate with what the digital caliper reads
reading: 11.19mm
